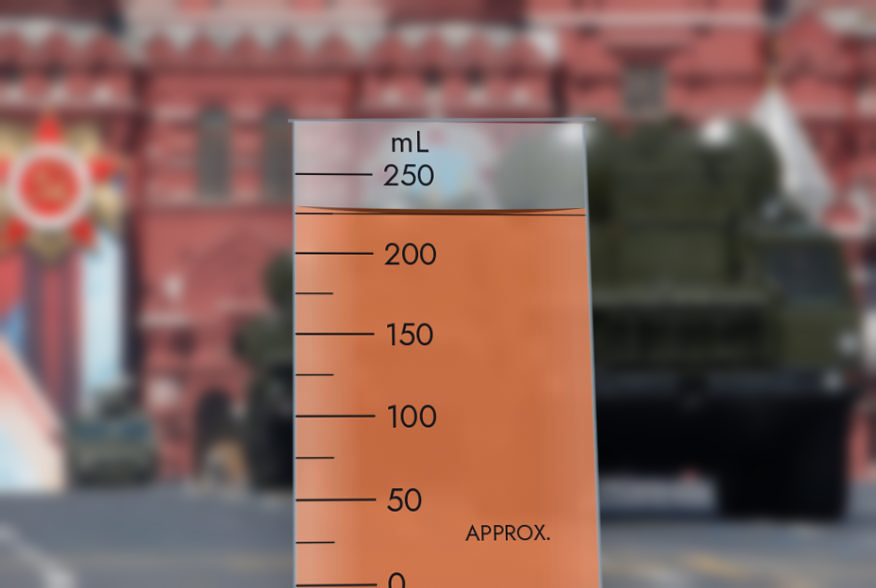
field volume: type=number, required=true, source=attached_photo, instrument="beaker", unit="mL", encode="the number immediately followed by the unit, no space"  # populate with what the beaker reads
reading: 225mL
